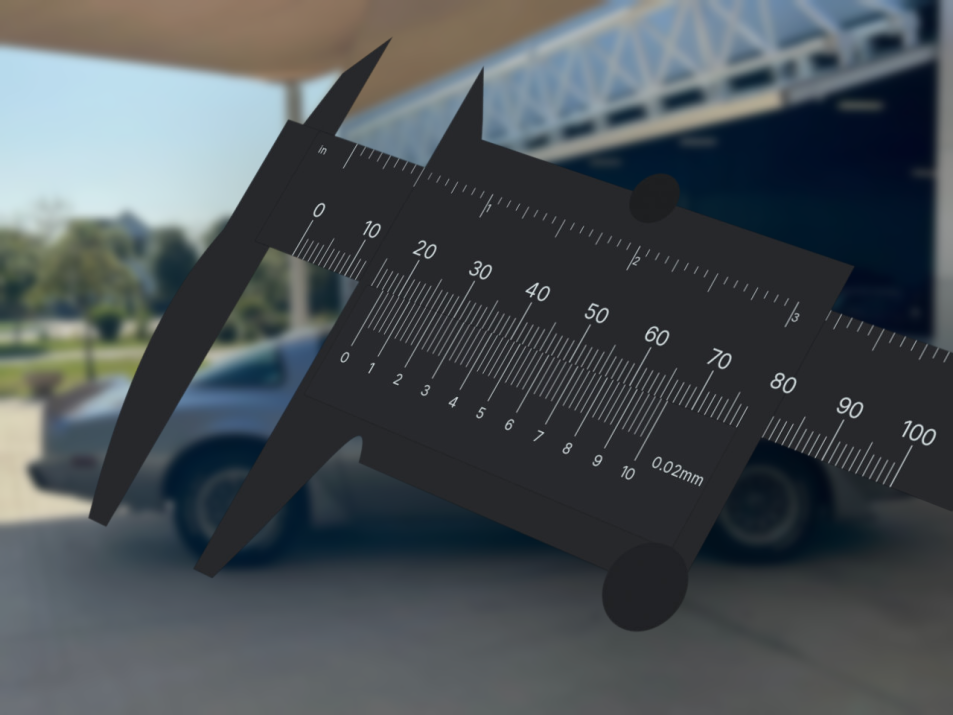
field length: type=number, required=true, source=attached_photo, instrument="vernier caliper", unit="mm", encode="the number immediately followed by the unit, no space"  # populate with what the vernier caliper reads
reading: 17.2mm
